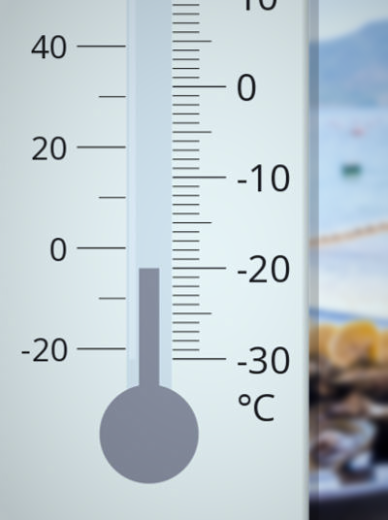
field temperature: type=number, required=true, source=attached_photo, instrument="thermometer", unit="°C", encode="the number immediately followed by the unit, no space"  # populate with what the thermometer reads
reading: -20°C
